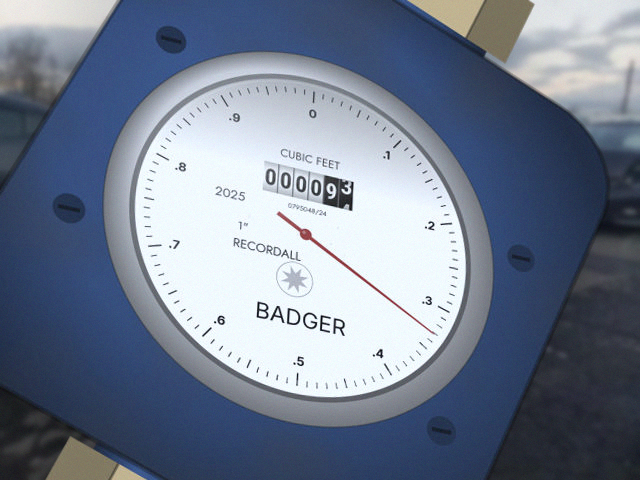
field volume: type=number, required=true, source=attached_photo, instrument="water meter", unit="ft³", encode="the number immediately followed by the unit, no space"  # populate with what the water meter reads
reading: 93.33ft³
